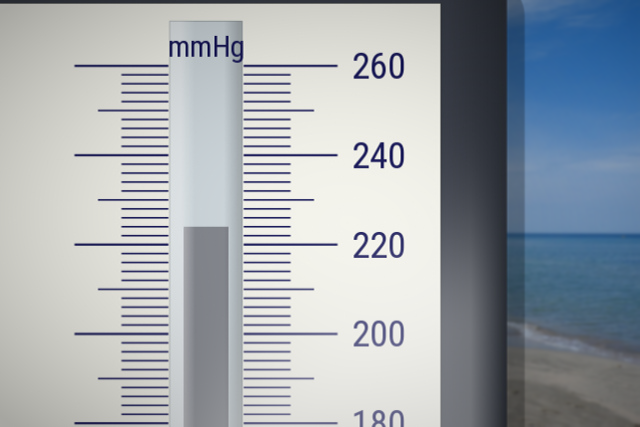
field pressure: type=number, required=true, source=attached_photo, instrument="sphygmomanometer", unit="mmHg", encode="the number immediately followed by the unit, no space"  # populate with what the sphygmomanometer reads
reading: 224mmHg
